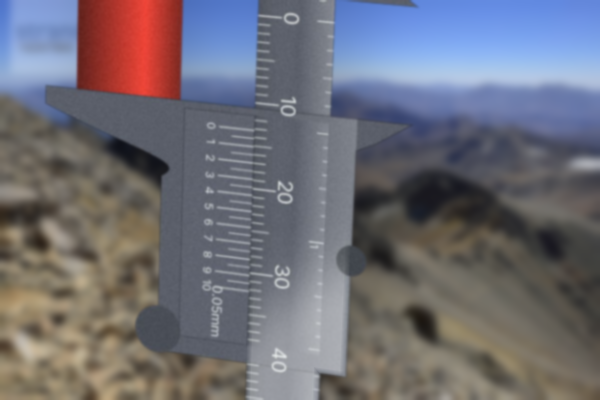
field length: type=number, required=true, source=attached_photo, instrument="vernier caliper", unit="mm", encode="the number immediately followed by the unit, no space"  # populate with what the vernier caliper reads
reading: 13.2mm
